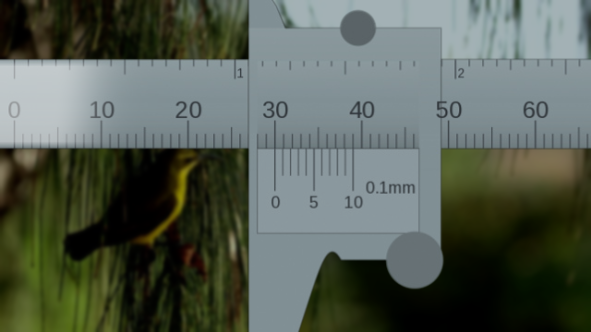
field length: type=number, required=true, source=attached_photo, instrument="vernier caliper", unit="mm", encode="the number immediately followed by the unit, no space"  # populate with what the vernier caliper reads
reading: 30.0mm
